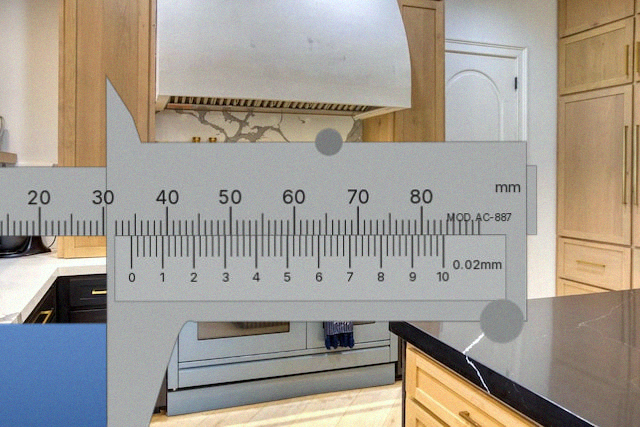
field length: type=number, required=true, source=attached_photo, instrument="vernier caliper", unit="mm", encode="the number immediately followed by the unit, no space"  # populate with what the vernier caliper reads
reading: 34.4mm
